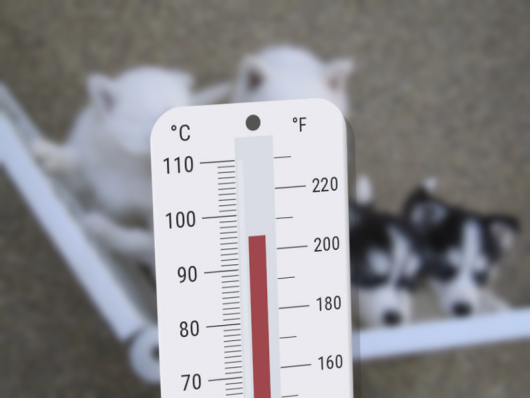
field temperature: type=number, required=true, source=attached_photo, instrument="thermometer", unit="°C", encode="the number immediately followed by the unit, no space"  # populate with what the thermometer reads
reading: 96°C
